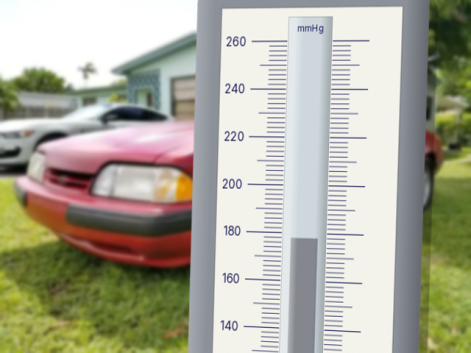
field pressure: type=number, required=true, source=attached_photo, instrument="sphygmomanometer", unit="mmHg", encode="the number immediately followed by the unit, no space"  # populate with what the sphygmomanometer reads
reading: 178mmHg
